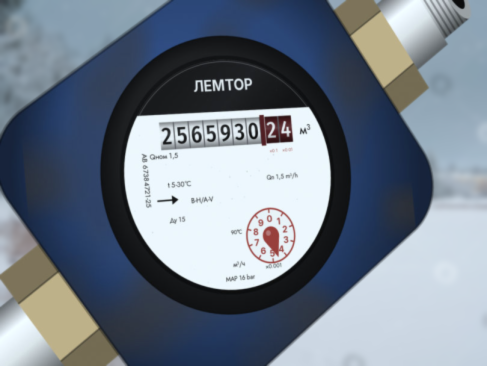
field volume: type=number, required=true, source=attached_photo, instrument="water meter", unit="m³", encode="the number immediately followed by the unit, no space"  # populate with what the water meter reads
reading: 2565930.244m³
